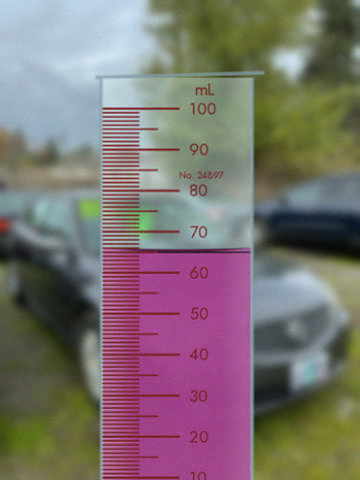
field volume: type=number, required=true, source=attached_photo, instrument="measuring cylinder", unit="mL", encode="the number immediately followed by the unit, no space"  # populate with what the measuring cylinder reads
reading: 65mL
